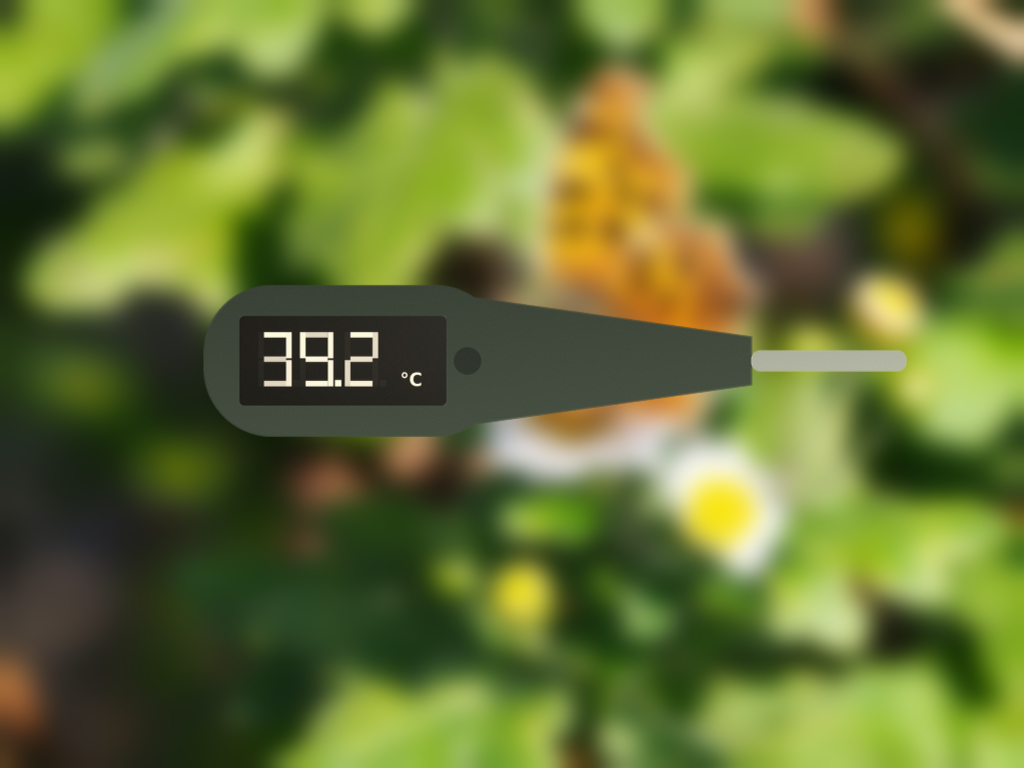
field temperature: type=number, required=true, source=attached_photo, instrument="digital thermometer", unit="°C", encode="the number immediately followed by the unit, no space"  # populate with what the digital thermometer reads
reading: 39.2°C
